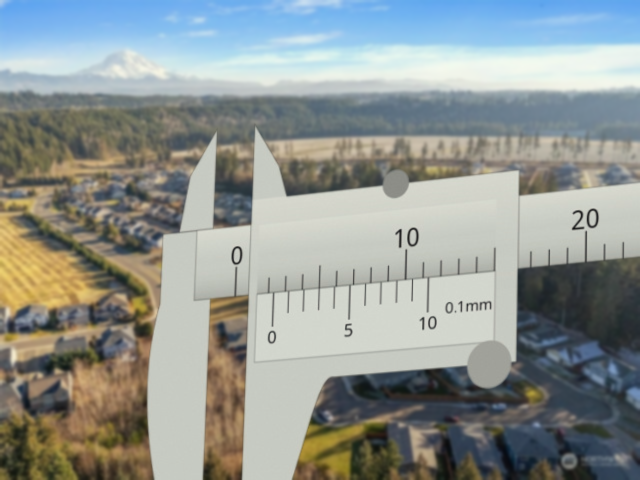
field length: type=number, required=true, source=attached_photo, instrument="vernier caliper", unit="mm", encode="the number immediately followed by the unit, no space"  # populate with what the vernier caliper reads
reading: 2.3mm
